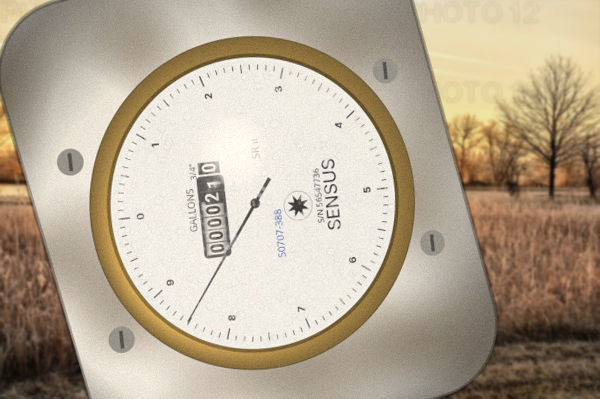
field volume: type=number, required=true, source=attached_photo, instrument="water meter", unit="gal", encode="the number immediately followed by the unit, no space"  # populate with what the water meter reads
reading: 208.5gal
